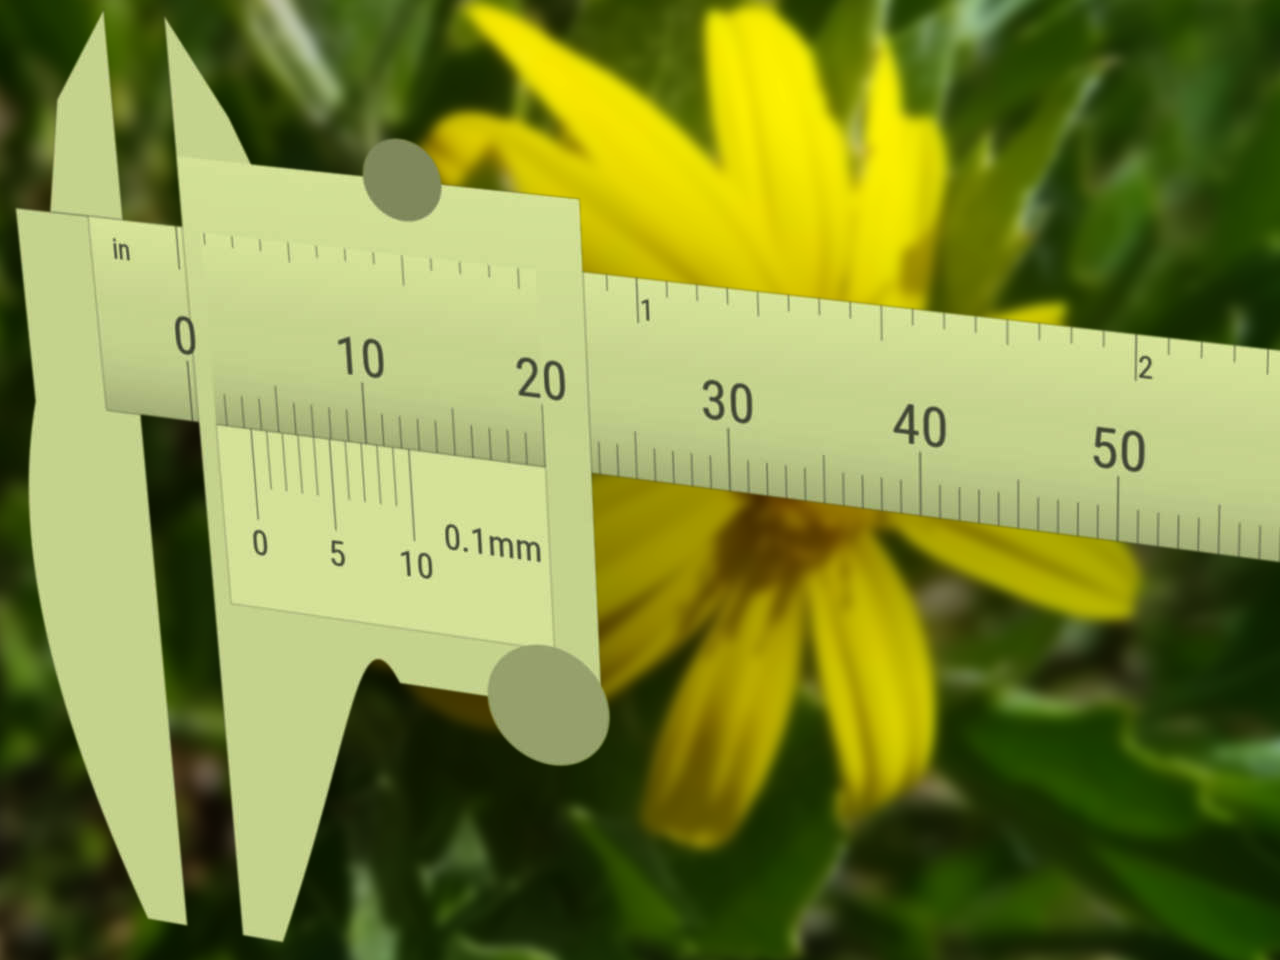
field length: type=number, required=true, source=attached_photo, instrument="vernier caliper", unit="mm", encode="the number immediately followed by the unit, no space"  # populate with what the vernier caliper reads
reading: 3.4mm
